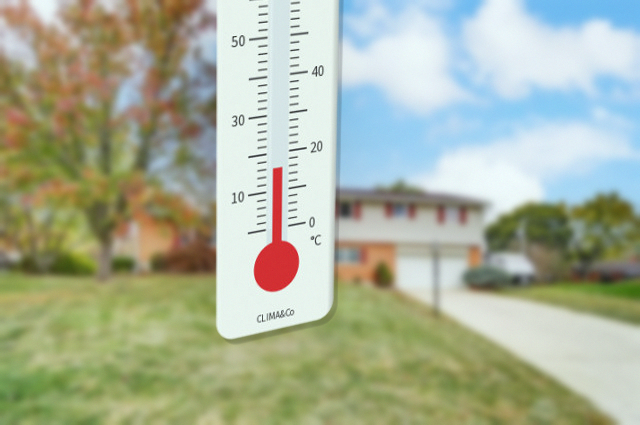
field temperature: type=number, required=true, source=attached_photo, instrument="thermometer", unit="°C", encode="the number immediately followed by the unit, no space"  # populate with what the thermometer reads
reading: 16°C
